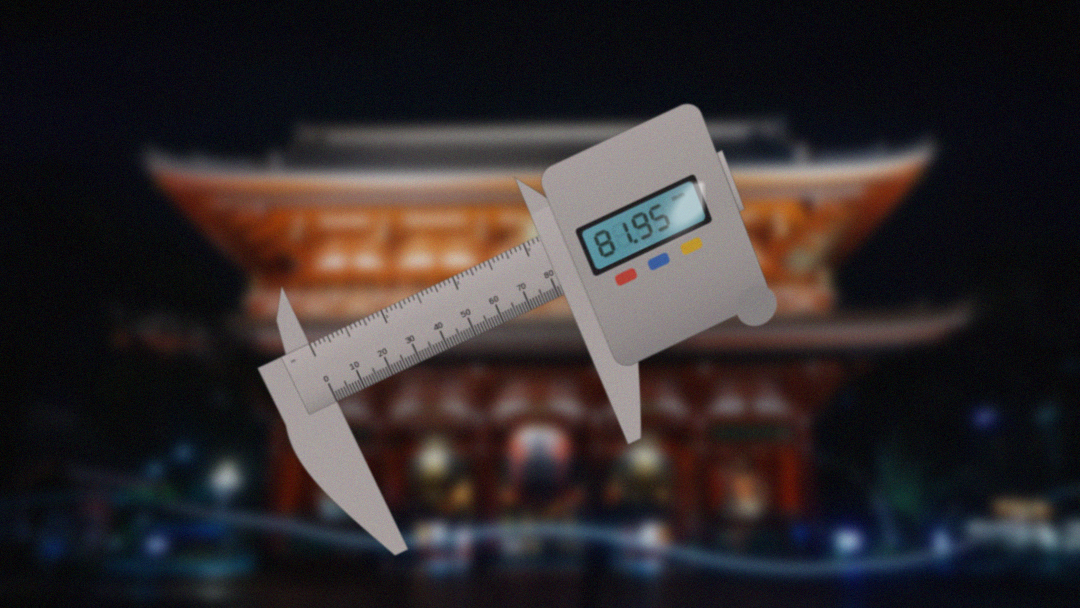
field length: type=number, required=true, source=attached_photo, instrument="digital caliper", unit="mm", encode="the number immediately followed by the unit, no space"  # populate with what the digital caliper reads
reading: 81.95mm
